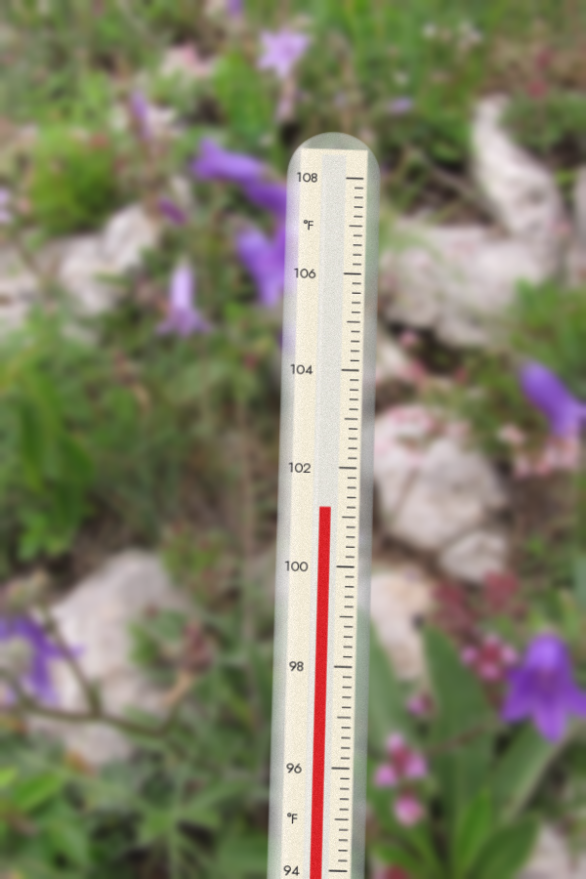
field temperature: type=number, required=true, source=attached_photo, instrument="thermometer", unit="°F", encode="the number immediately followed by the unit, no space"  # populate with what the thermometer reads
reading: 101.2°F
